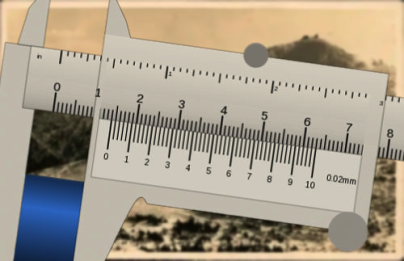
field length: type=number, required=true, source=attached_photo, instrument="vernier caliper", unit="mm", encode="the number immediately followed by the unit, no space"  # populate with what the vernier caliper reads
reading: 14.0mm
